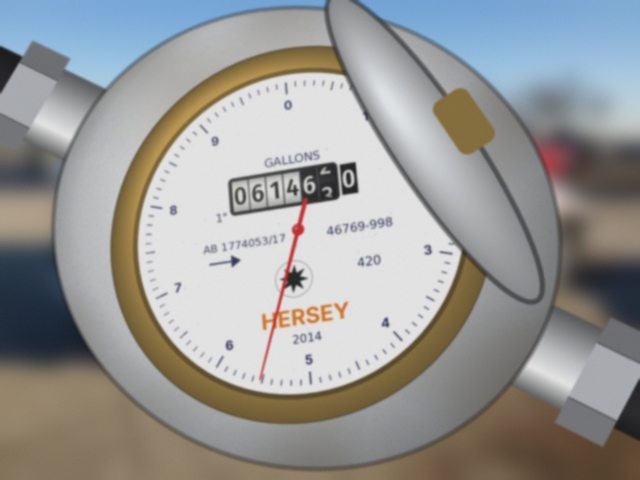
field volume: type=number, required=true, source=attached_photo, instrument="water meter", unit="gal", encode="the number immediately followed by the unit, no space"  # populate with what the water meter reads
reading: 614625.5gal
